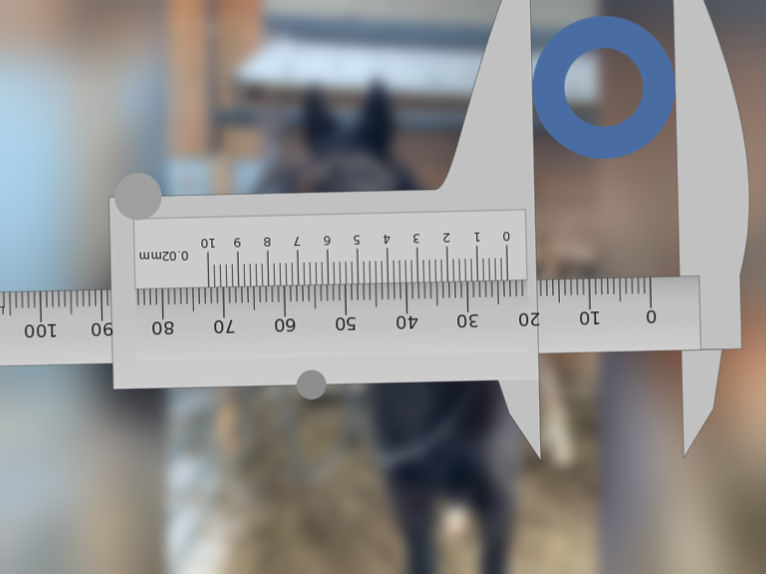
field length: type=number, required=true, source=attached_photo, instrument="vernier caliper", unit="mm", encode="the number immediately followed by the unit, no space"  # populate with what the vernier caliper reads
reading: 23.4mm
